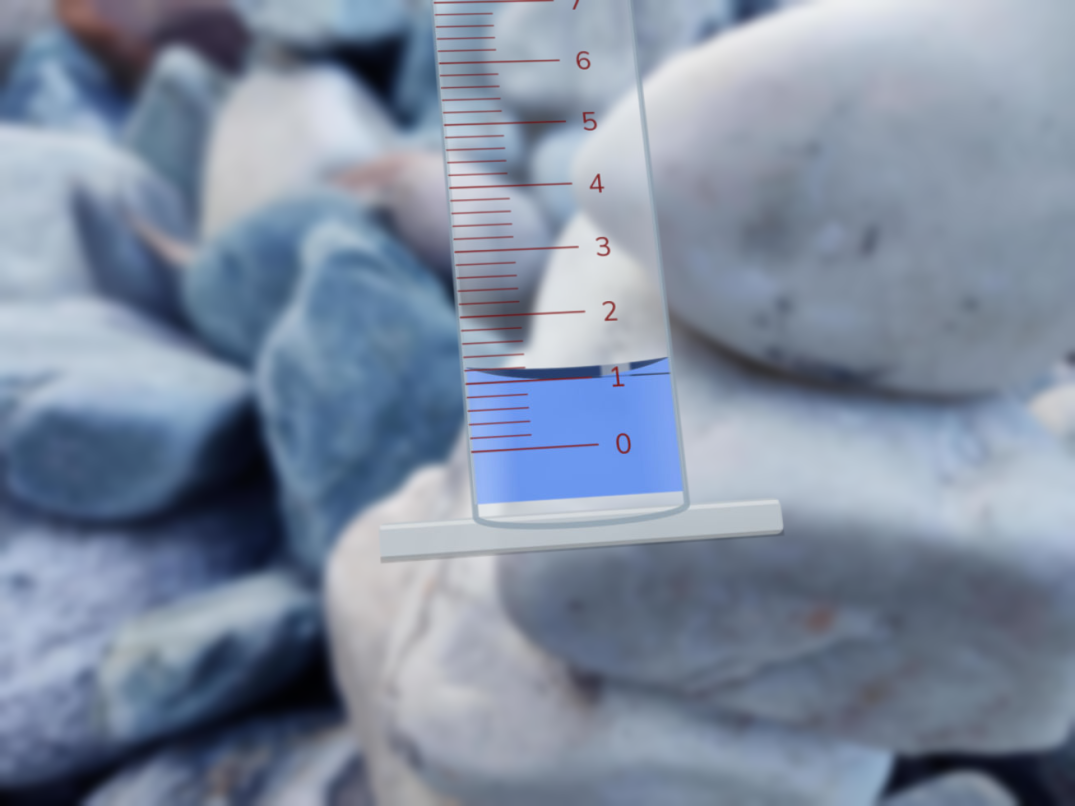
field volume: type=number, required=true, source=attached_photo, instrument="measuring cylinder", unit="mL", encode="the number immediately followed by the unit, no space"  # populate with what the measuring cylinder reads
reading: 1mL
